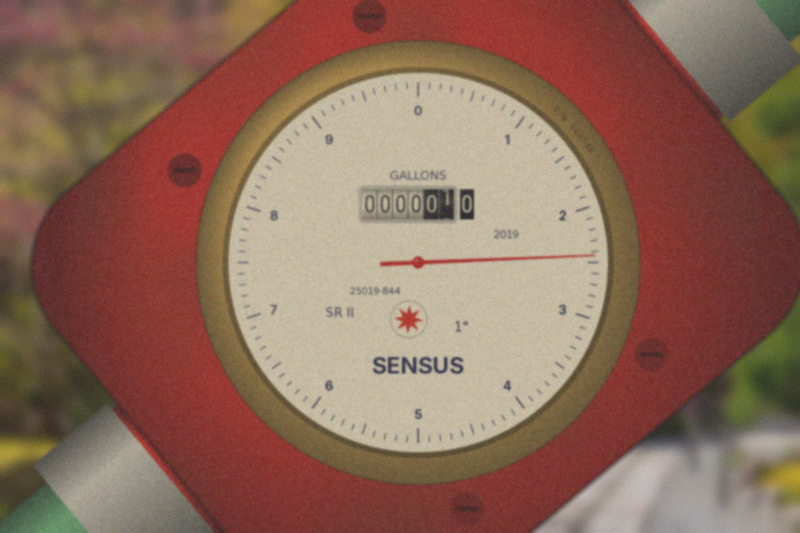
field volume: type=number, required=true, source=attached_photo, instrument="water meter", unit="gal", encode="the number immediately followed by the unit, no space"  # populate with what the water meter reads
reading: 12.4gal
